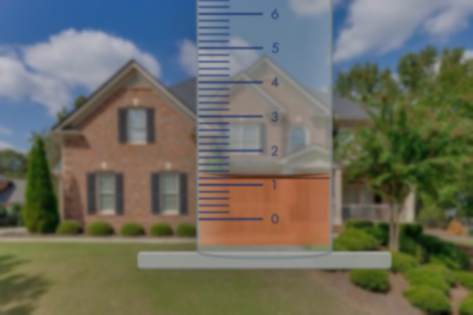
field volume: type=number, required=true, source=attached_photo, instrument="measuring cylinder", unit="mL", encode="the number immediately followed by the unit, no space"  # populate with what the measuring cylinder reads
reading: 1.2mL
